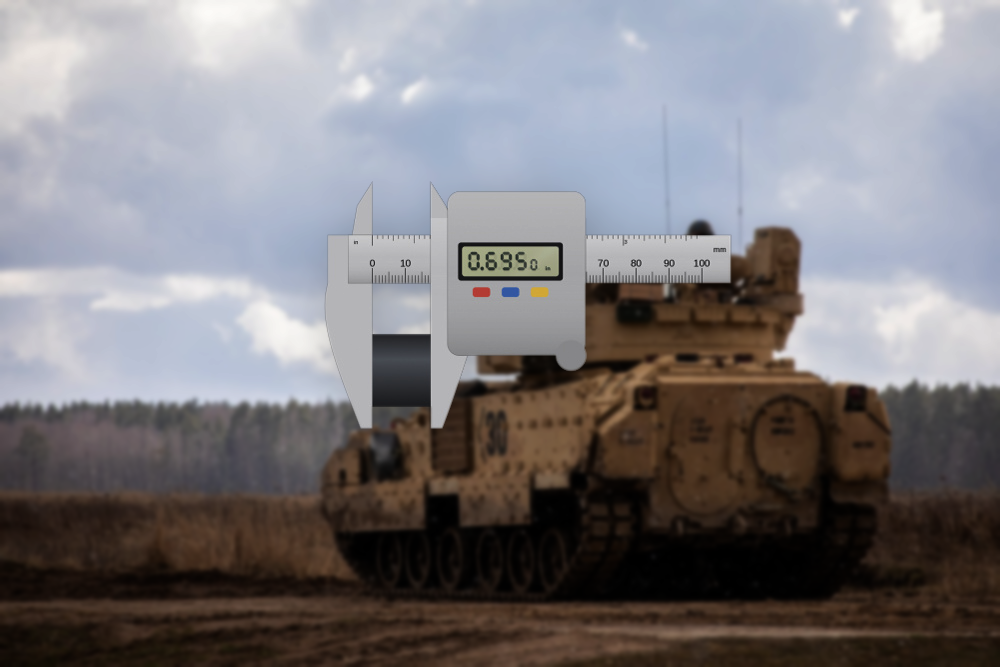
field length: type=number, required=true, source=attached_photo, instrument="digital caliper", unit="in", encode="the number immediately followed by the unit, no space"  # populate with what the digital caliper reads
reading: 0.6950in
